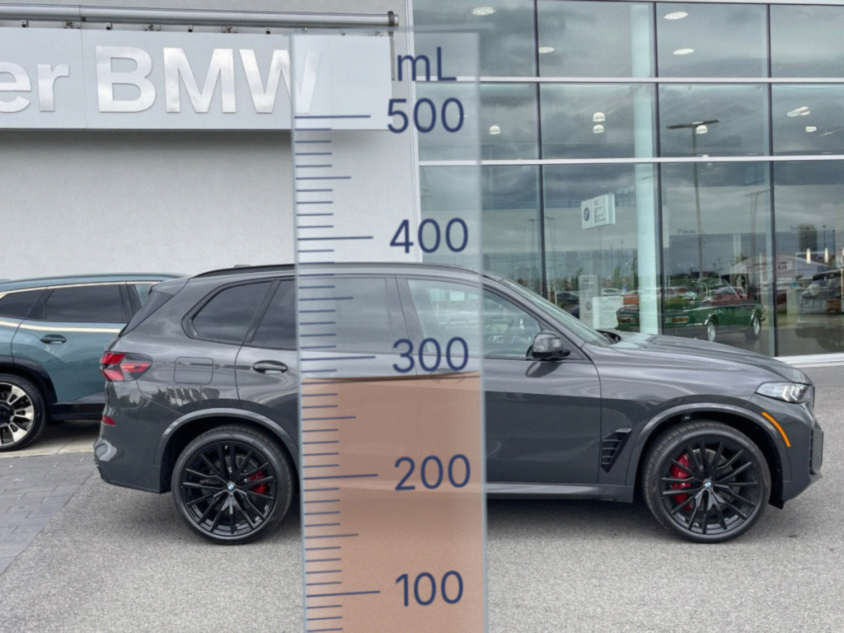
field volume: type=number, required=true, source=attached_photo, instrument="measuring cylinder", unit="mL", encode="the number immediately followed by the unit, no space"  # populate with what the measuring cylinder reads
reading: 280mL
